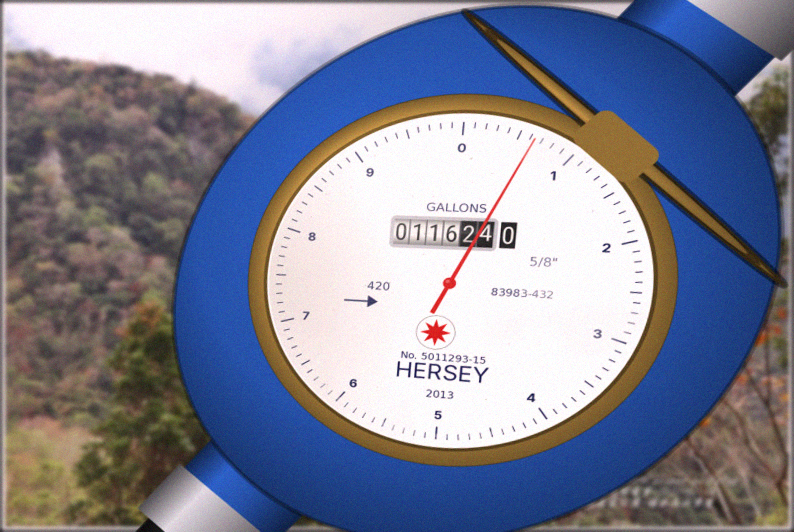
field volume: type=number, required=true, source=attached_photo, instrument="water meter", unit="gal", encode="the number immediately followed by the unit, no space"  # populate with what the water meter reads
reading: 116240.6gal
